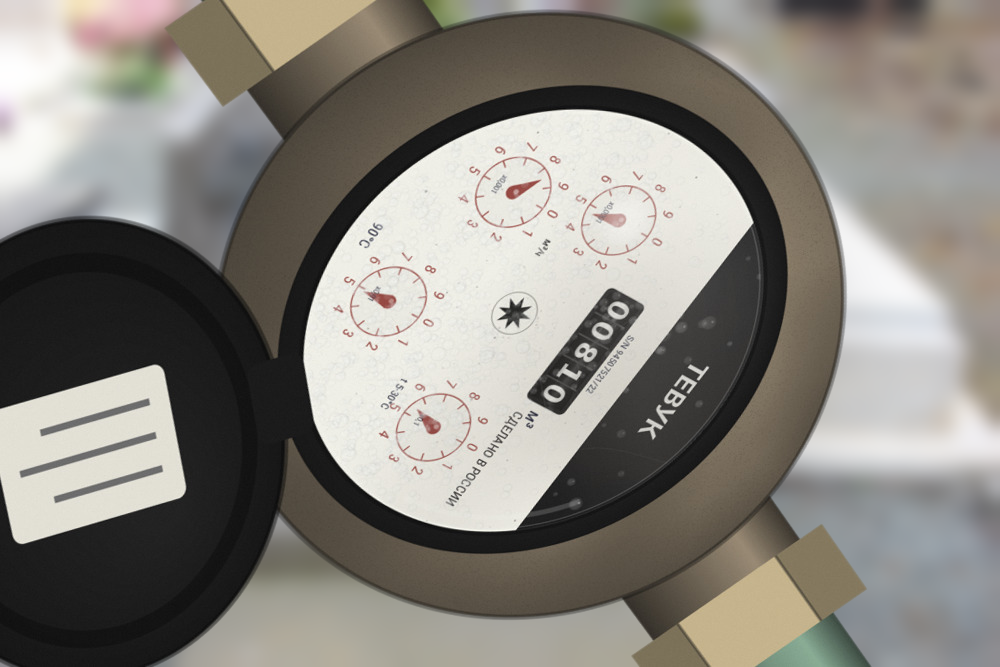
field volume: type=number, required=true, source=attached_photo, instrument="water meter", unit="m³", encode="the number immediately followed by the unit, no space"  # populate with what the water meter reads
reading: 810.5484m³
